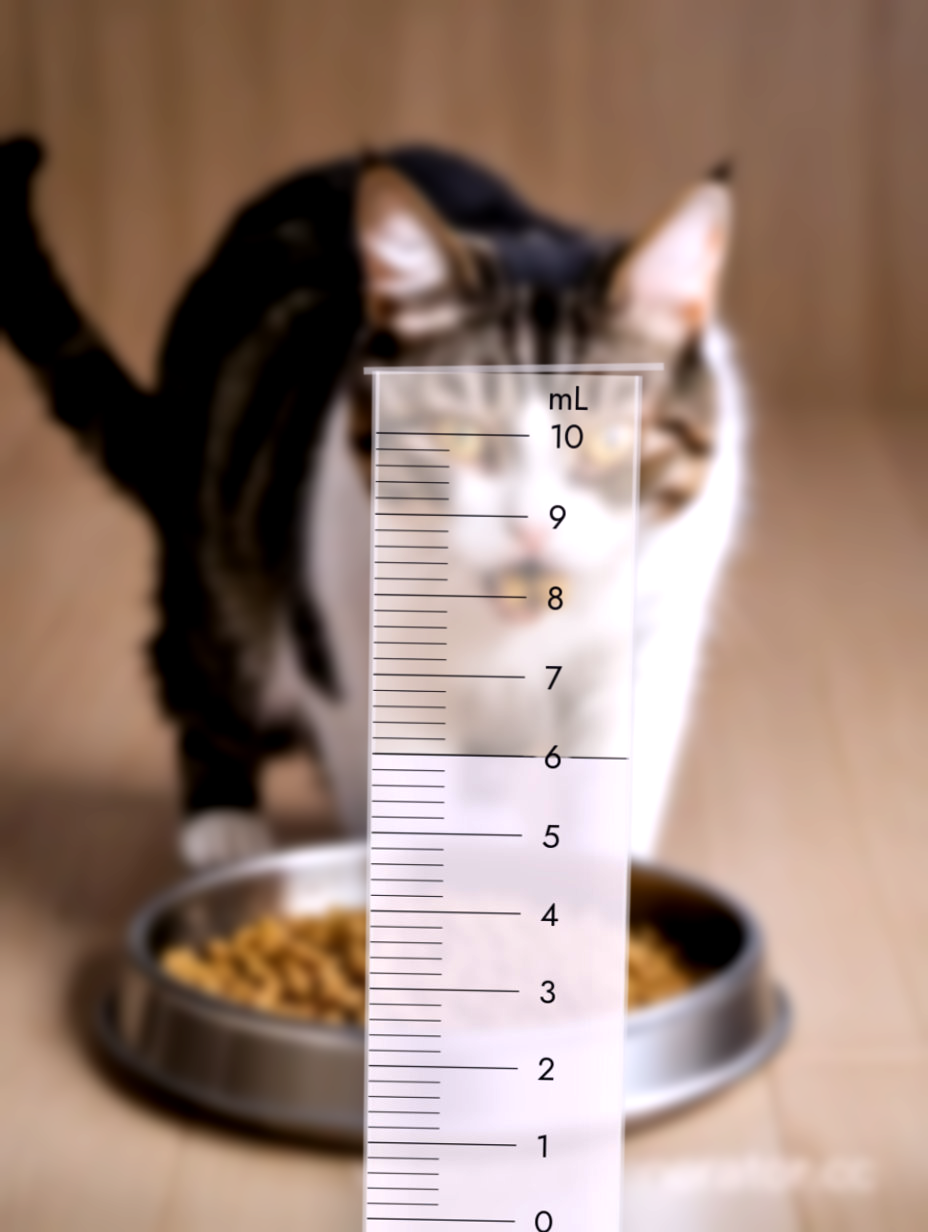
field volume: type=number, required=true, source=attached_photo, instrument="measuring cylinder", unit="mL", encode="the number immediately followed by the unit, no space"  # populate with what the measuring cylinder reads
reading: 6mL
